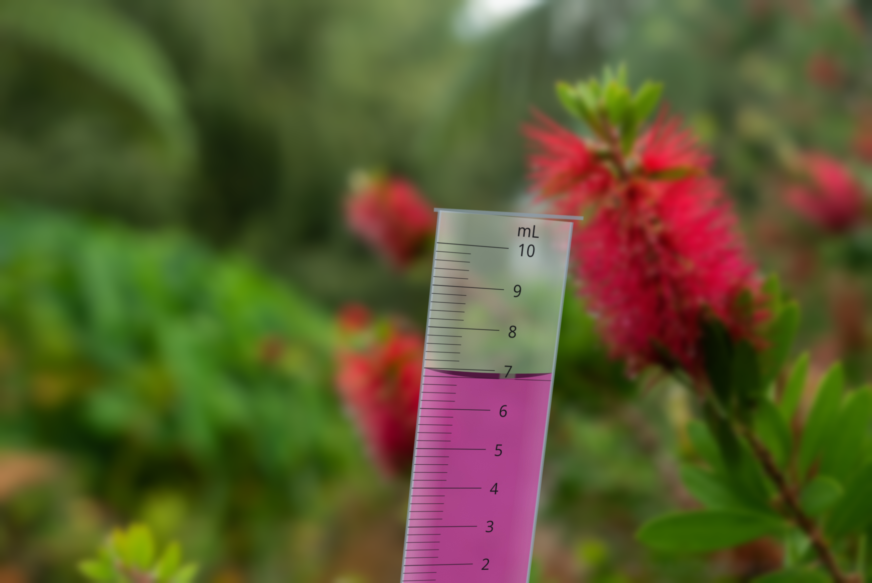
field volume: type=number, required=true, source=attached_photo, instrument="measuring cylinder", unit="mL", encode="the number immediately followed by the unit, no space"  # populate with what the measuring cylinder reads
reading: 6.8mL
